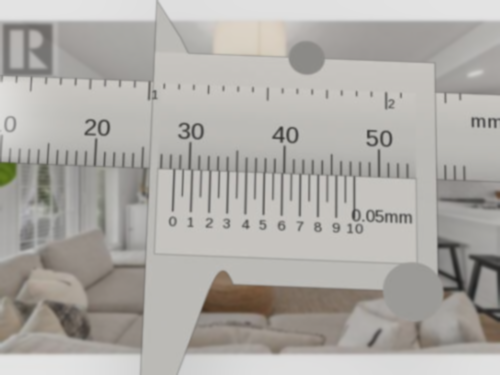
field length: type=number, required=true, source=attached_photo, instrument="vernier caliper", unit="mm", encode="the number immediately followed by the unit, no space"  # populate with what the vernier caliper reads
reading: 28.4mm
